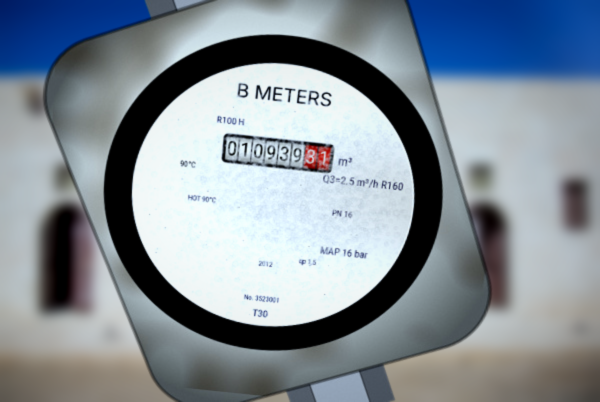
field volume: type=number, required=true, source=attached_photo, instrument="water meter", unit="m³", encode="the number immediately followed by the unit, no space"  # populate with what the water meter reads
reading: 10939.31m³
